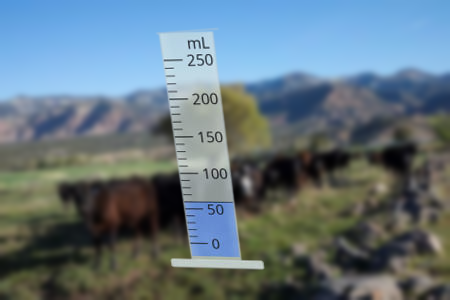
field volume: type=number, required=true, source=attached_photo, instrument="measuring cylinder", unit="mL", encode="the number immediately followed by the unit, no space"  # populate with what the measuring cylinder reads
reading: 60mL
